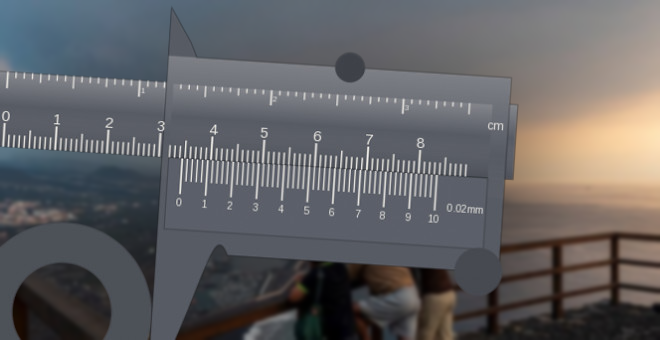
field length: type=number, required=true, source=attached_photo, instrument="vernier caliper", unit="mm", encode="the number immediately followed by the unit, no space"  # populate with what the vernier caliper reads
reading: 34.5mm
